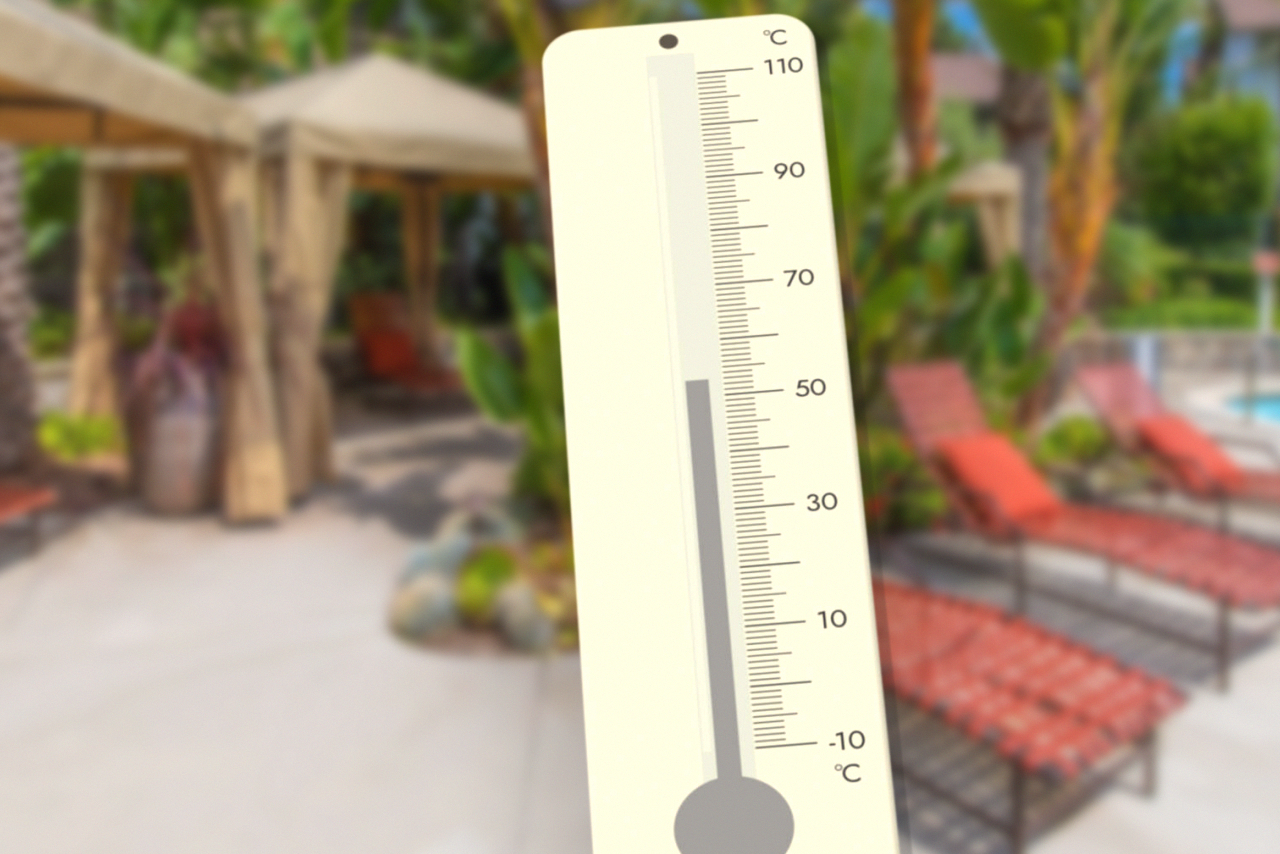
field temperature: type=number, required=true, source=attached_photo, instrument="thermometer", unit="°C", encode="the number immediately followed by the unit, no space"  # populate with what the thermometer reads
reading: 53°C
